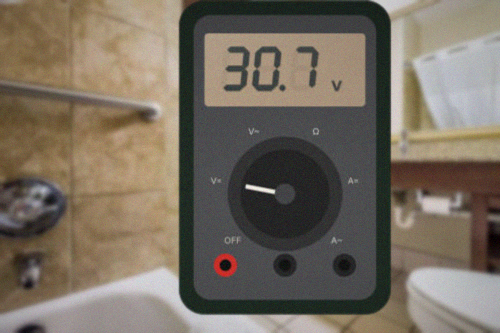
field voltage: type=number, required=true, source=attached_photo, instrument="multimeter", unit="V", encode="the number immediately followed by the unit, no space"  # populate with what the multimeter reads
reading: 30.7V
